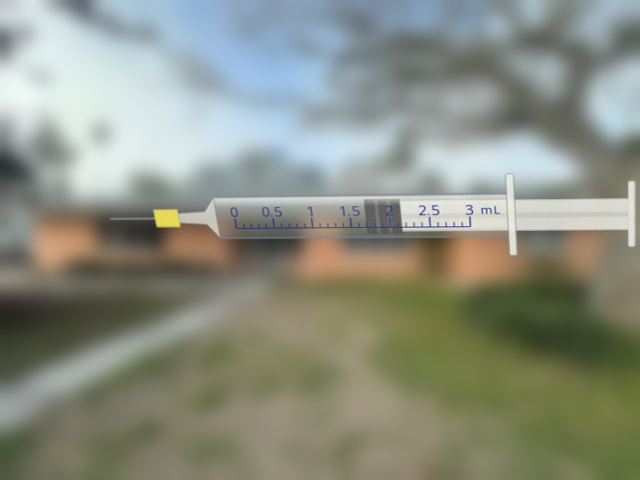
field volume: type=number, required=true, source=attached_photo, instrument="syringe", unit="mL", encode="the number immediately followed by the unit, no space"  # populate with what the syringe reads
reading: 1.7mL
